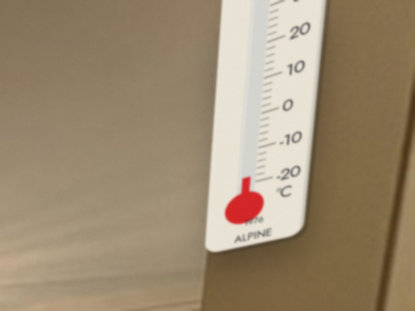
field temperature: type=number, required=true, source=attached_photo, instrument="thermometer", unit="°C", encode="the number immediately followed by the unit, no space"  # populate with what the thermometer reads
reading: -18°C
